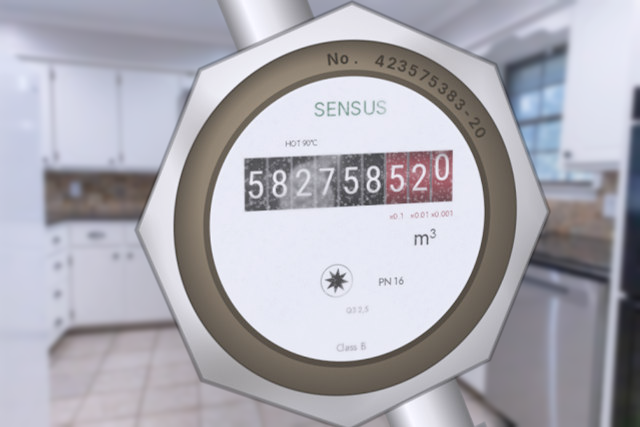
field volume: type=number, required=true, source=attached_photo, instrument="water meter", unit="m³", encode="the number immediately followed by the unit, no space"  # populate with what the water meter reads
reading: 582758.520m³
